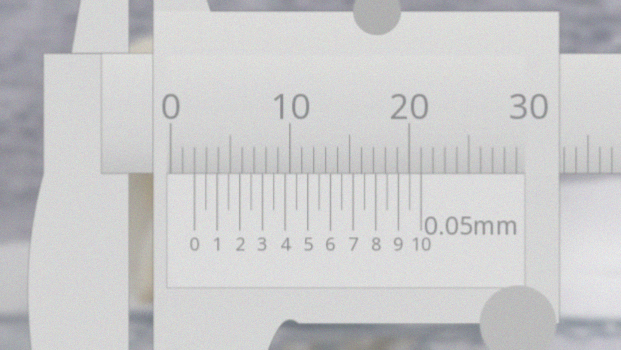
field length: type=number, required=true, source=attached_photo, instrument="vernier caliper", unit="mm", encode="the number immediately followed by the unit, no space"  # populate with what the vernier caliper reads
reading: 2.0mm
